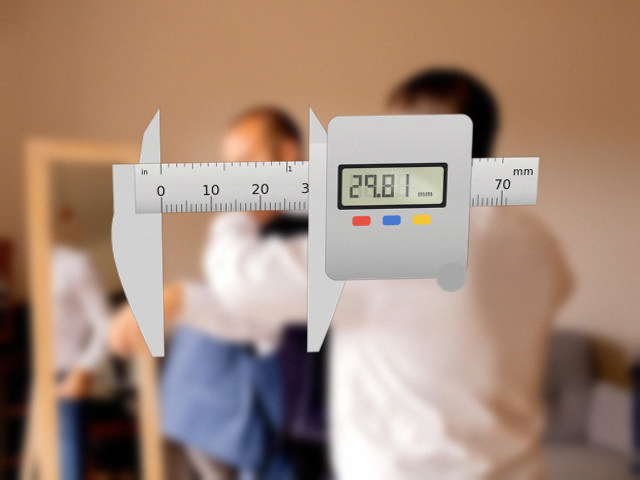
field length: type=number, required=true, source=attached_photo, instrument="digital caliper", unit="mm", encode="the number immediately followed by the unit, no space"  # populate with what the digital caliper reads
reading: 29.81mm
